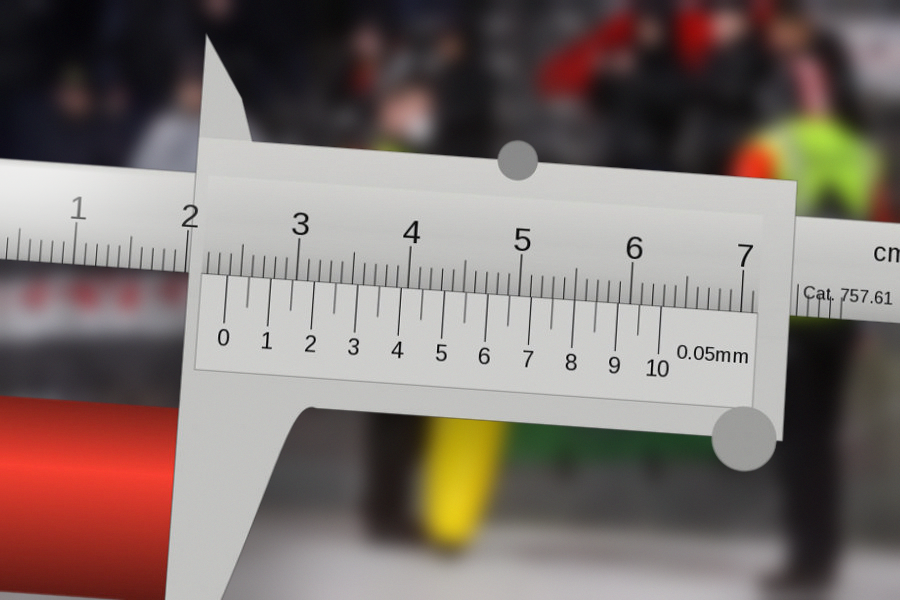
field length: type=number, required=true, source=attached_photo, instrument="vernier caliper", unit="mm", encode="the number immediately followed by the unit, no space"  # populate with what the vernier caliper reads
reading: 23.8mm
